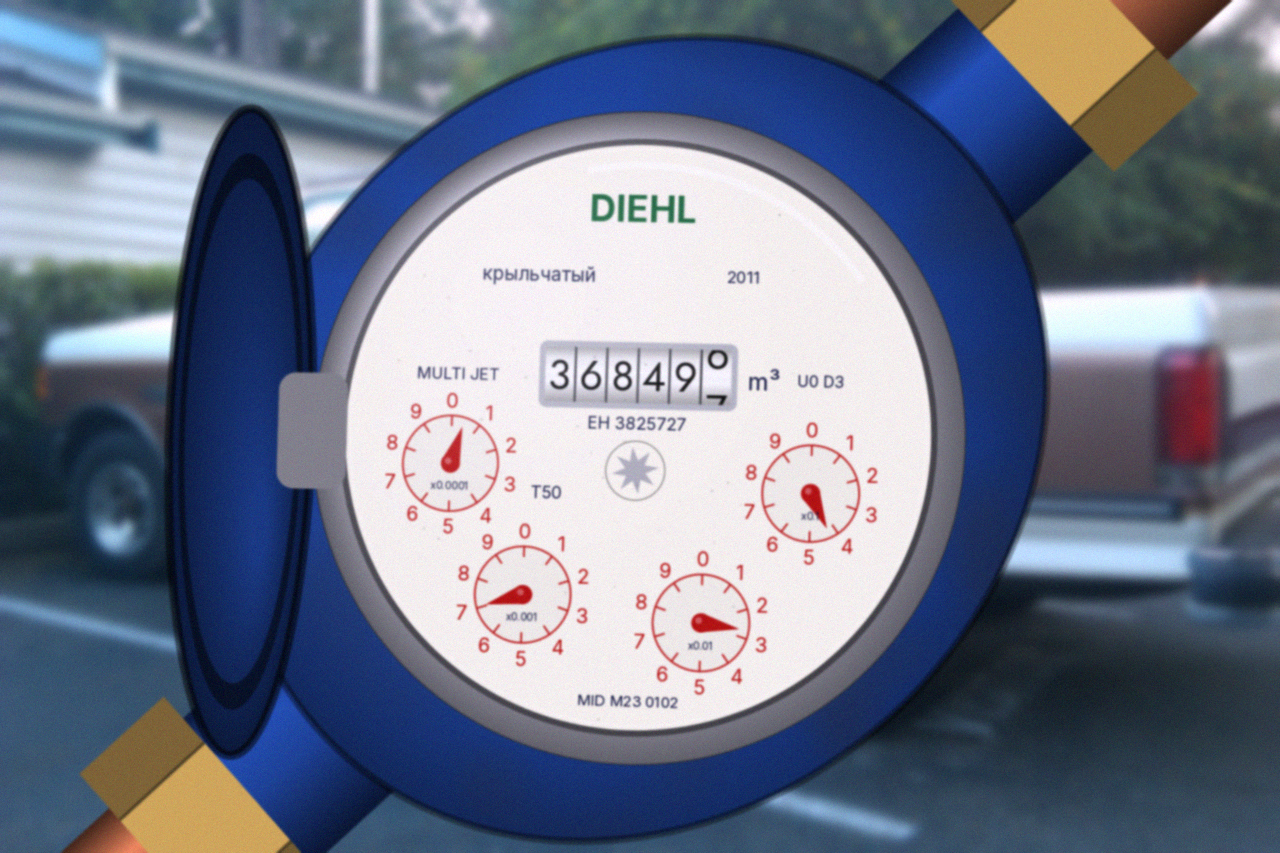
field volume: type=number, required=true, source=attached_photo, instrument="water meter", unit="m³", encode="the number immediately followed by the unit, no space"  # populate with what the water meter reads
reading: 368496.4270m³
